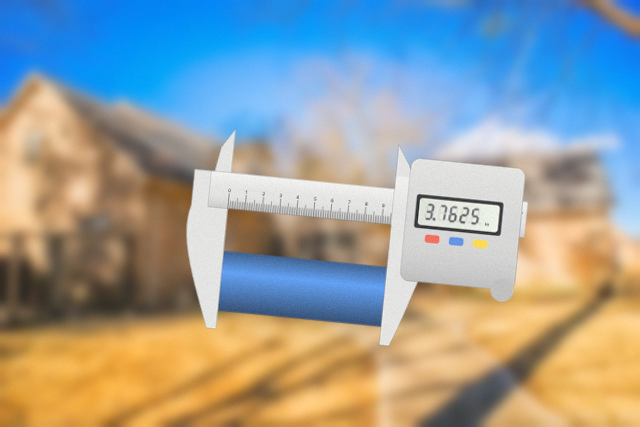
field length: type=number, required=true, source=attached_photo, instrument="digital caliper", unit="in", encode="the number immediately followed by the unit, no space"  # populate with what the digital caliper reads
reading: 3.7625in
